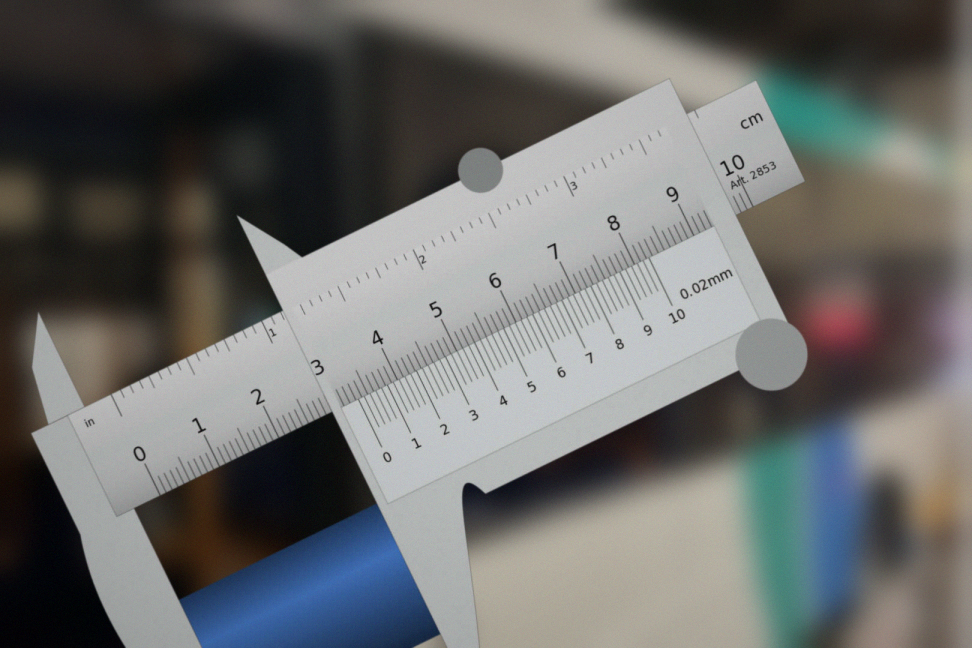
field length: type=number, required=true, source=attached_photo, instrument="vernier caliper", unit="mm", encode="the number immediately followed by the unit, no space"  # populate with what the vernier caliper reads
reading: 33.4mm
